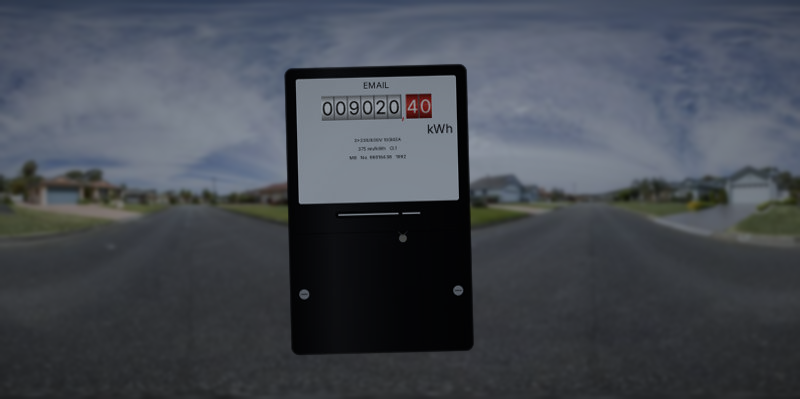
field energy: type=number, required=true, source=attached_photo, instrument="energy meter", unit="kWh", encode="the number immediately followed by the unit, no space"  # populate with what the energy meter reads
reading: 9020.40kWh
